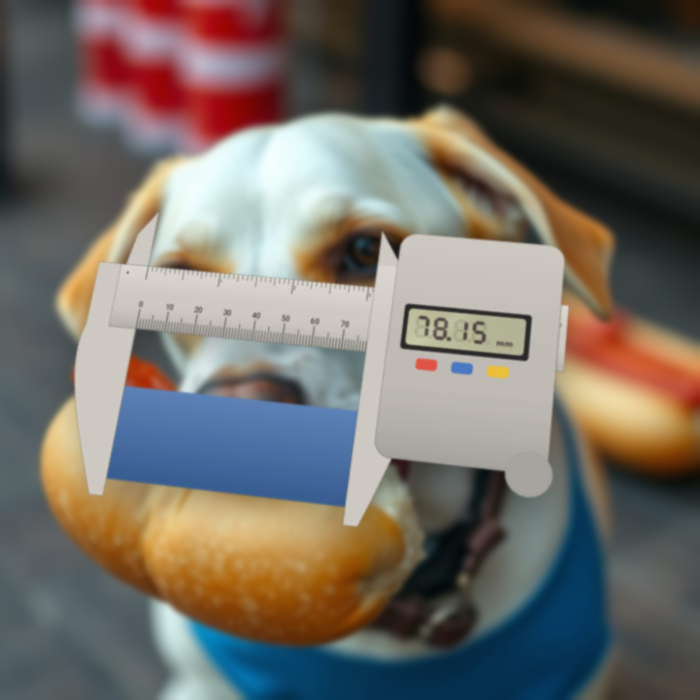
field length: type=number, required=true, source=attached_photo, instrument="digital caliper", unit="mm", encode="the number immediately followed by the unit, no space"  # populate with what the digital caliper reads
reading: 78.15mm
